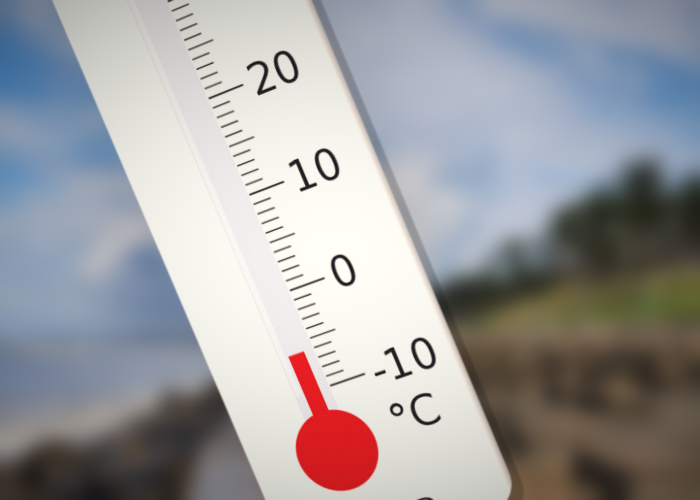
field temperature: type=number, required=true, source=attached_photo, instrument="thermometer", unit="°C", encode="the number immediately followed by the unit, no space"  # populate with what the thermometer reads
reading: -6°C
